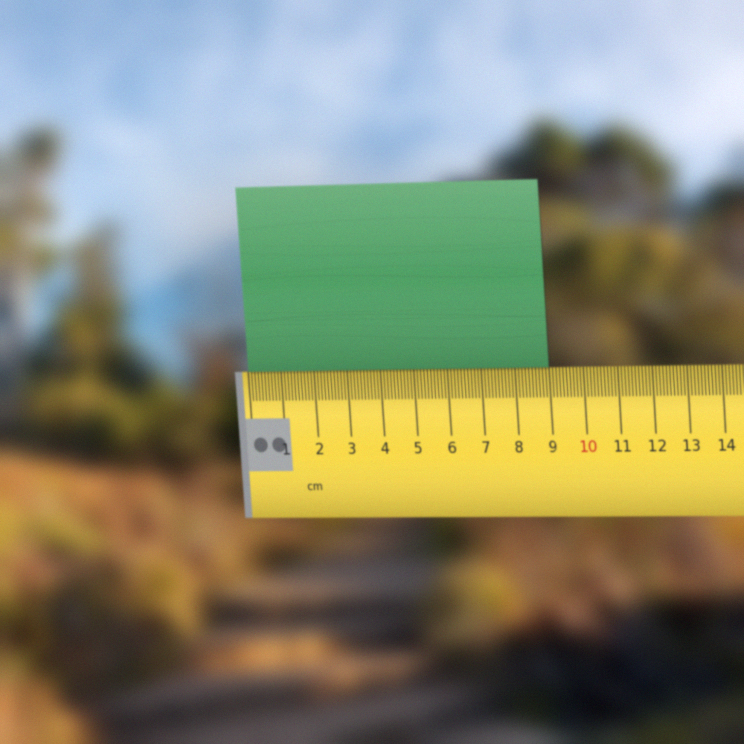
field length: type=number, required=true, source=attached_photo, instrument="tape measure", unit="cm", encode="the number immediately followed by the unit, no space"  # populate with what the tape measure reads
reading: 9cm
